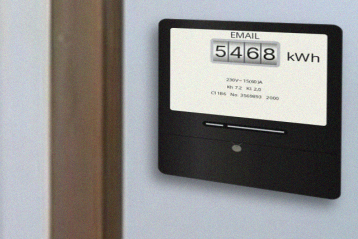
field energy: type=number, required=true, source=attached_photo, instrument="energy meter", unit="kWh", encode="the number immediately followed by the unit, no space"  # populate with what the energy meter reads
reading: 5468kWh
